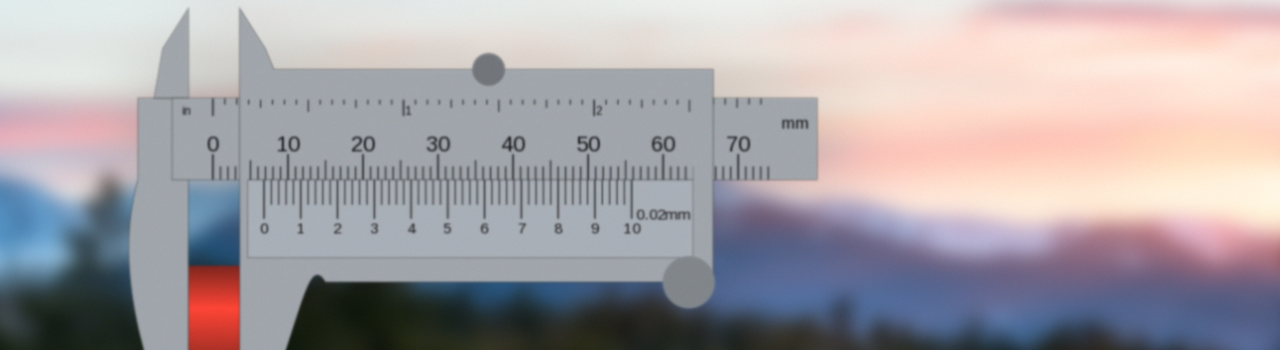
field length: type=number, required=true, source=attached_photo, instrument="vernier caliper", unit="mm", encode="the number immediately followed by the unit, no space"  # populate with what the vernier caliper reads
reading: 6.8mm
